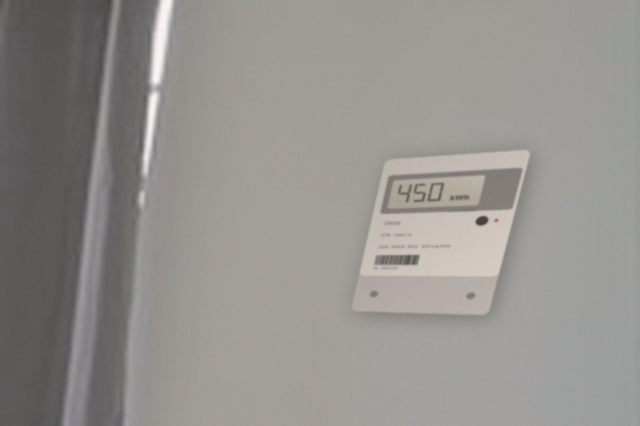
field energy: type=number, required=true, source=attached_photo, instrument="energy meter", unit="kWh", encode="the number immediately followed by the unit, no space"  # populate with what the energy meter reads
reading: 450kWh
